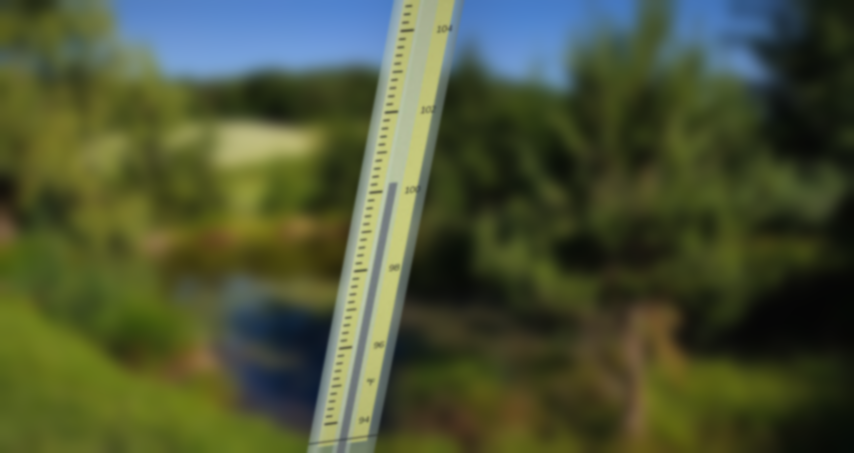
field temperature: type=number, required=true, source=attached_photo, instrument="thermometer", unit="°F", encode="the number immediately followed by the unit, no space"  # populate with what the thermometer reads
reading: 100.2°F
